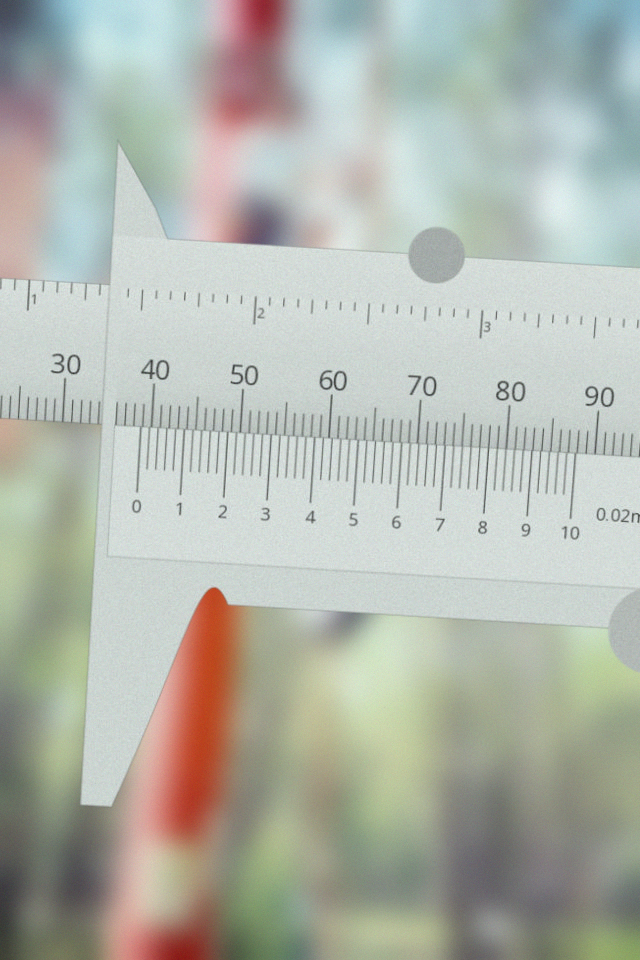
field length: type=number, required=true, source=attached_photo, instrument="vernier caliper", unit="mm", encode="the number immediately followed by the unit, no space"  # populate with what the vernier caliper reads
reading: 38.8mm
